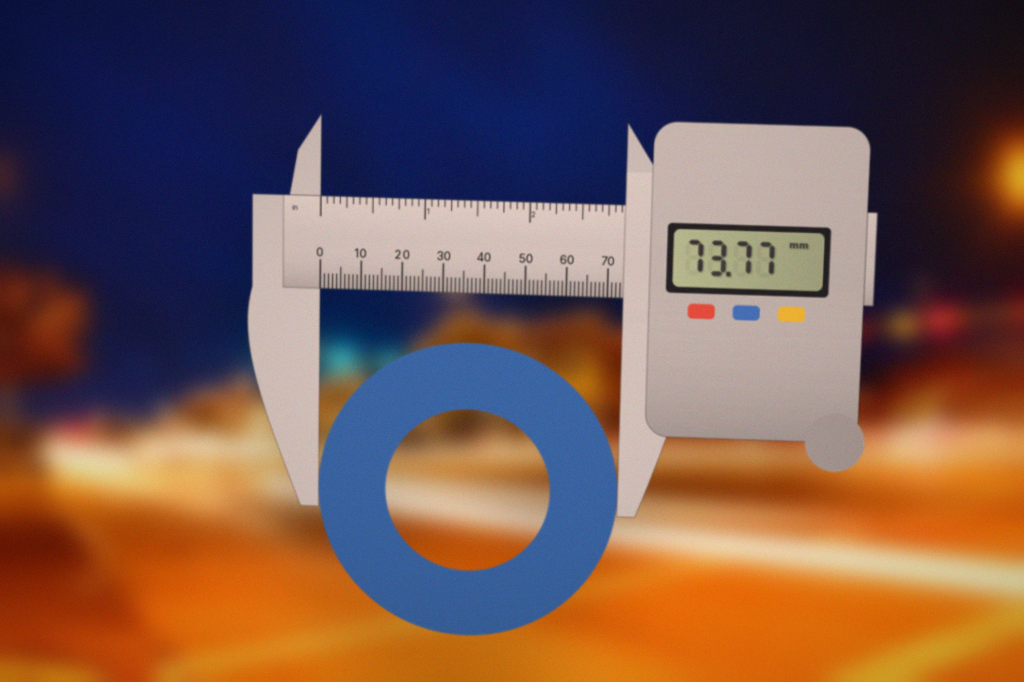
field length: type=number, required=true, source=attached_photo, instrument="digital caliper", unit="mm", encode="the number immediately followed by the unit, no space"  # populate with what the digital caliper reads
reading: 73.77mm
